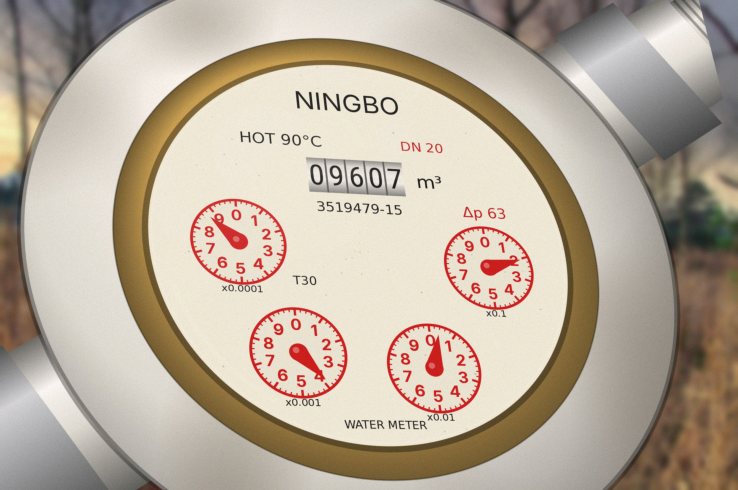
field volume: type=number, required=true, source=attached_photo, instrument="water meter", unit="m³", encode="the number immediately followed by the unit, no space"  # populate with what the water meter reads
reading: 9607.2038m³
